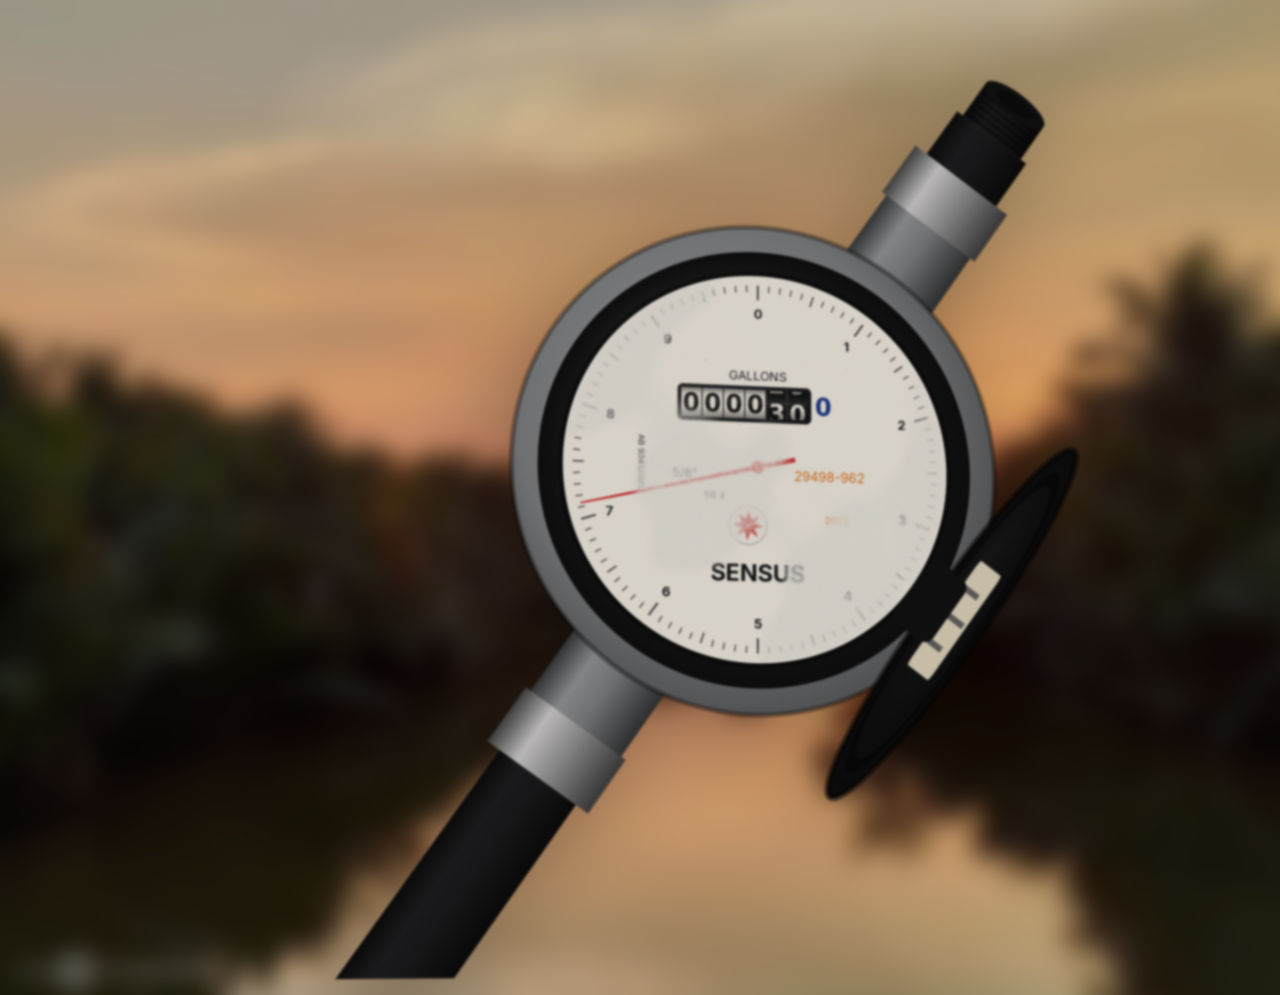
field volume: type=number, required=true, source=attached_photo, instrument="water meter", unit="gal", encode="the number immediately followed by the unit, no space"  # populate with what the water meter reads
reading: 297.1gal
